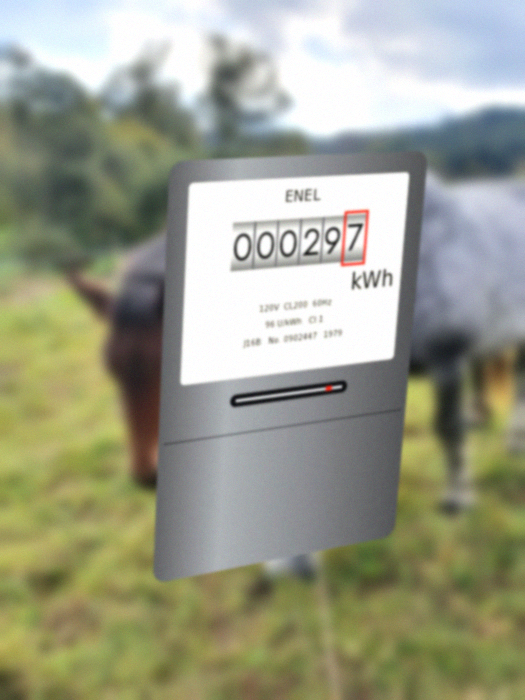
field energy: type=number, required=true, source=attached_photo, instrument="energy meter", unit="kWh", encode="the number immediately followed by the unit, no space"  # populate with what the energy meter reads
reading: 29.7kWh
